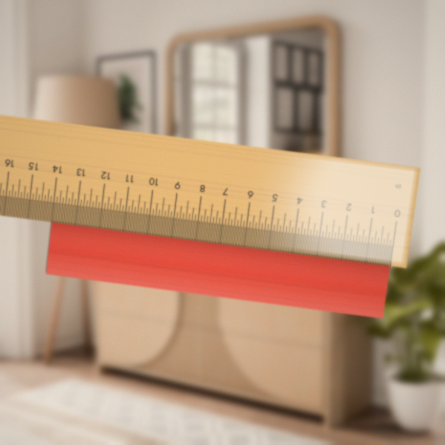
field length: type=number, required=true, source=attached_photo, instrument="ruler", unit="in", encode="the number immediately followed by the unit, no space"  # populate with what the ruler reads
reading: 14in
